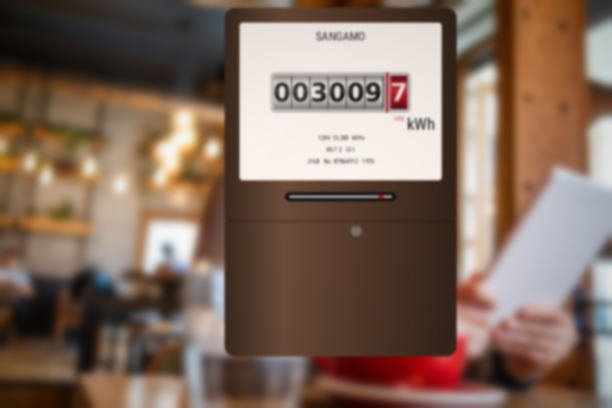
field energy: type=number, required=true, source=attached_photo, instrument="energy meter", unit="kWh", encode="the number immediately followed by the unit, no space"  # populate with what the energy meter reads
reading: 3009.7kWh
